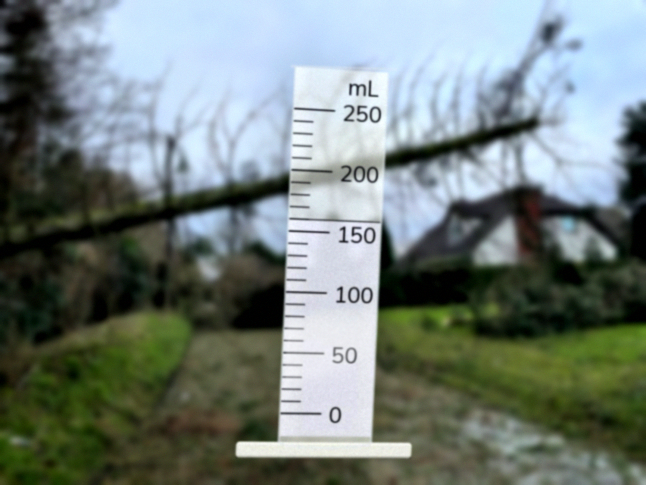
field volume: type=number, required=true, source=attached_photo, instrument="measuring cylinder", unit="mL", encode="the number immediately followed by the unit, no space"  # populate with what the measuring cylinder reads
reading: 160mL
